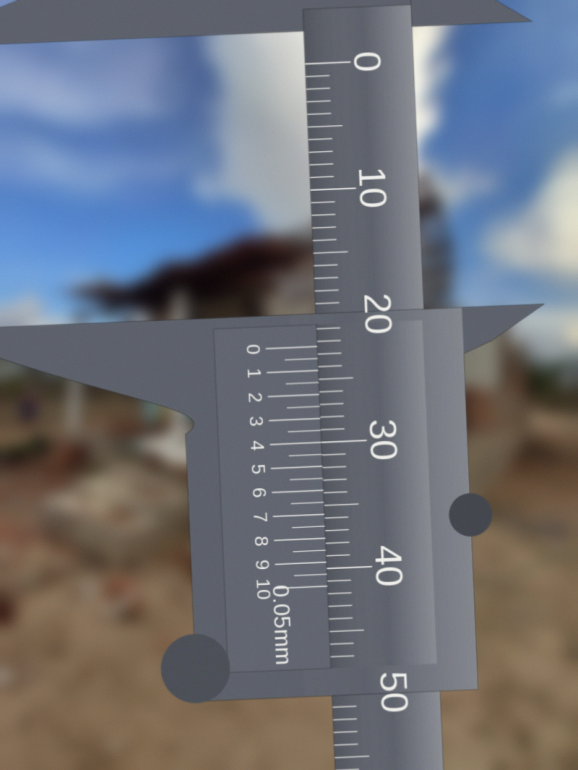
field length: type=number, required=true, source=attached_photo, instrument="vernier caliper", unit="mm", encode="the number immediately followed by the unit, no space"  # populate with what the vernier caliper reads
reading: 22.4mm
